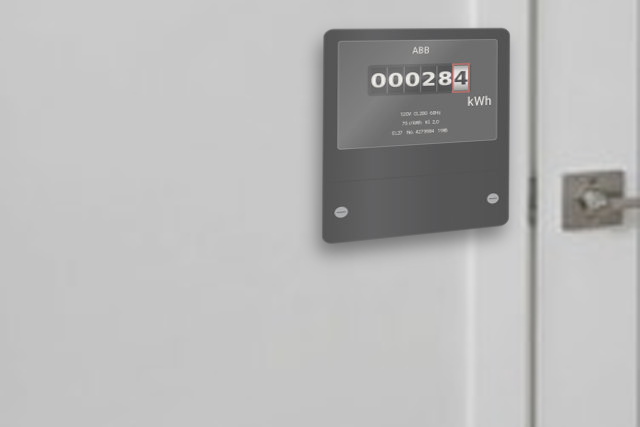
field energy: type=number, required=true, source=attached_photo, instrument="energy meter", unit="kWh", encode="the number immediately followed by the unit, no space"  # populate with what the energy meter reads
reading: 28.4kWh
